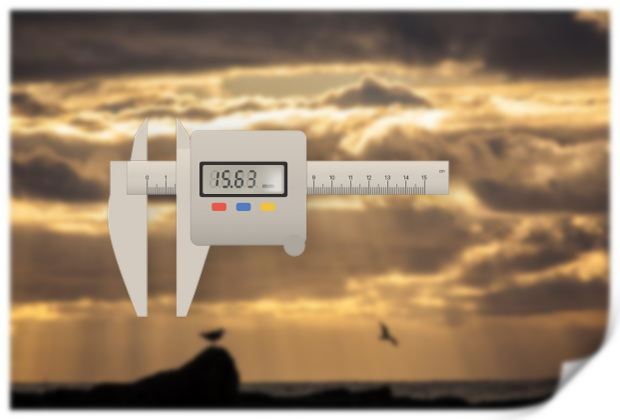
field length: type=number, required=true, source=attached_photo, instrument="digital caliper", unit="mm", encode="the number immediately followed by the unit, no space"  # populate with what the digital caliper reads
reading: 15.63mm
